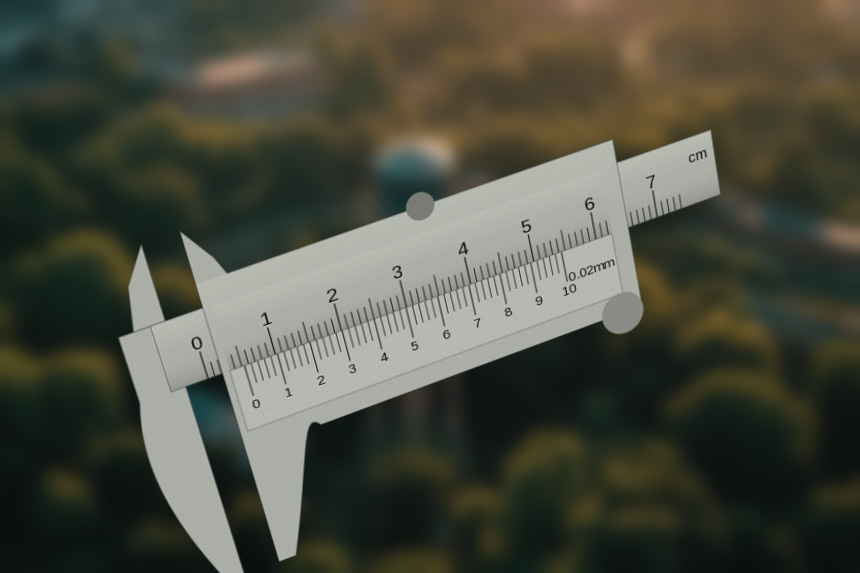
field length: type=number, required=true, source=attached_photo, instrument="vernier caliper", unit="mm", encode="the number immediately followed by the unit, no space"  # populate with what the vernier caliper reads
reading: 5.4mm
